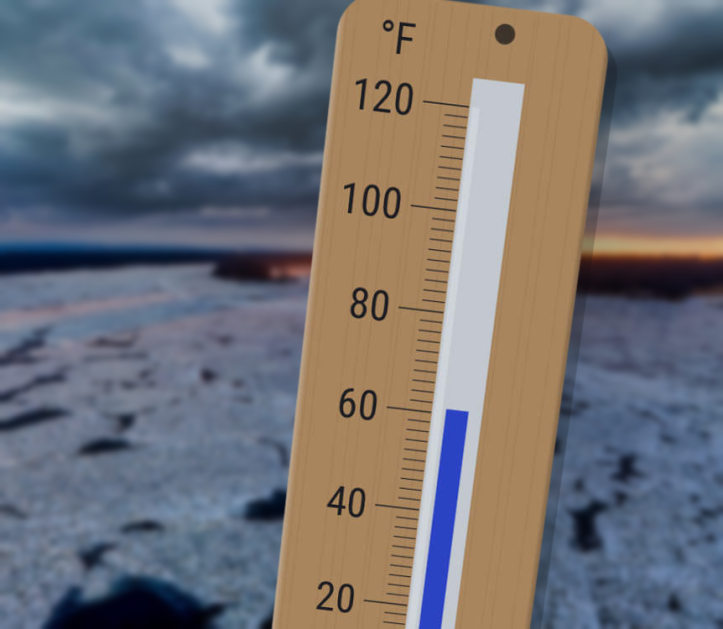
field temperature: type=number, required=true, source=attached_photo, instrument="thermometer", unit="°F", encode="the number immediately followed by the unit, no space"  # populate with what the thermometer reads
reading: 61°F
